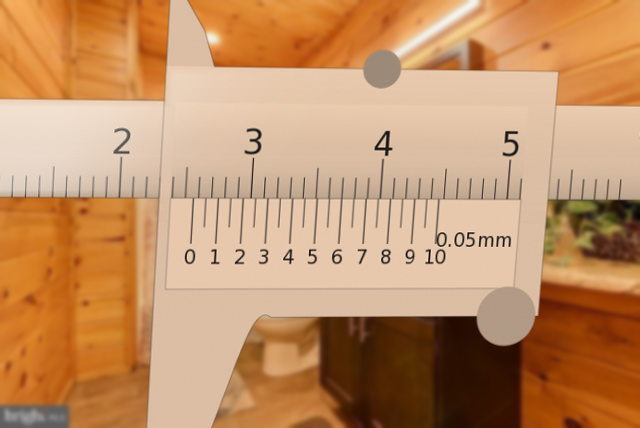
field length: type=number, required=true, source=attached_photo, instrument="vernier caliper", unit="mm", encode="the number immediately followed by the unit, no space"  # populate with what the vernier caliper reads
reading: 25.6mm
